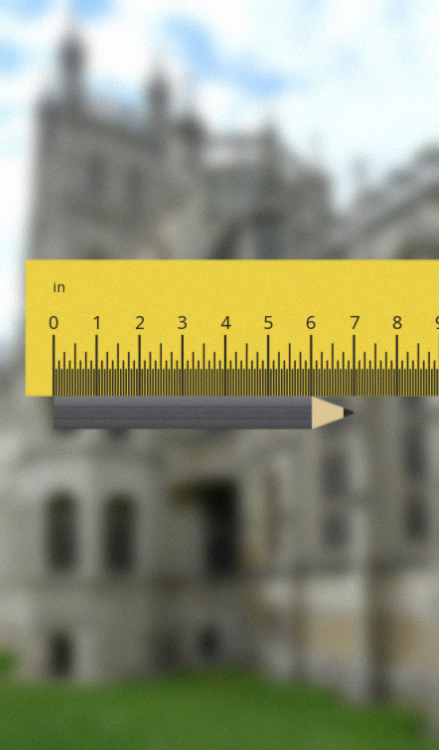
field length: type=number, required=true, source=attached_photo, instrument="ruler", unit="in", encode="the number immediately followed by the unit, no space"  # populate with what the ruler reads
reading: 7in
